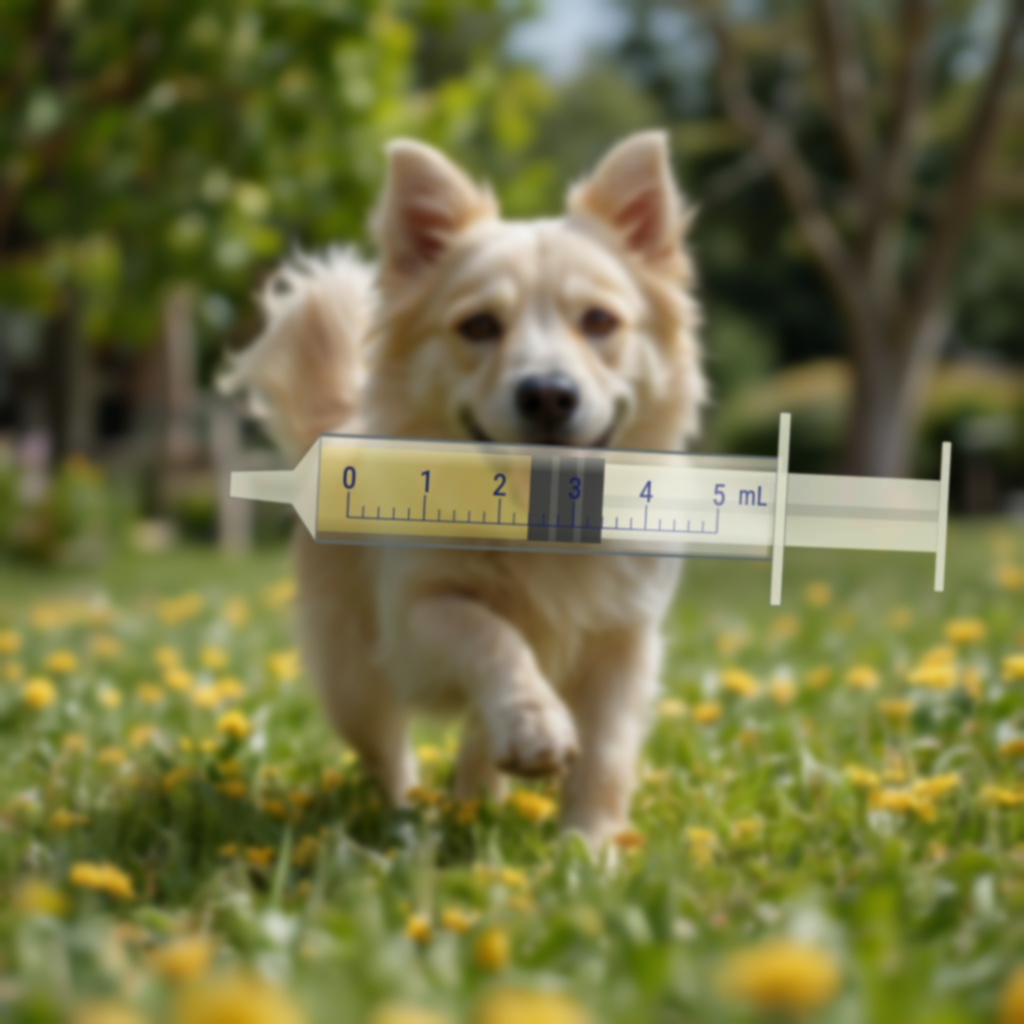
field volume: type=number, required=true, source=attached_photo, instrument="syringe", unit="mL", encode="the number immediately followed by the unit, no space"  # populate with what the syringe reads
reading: 2.4mL
